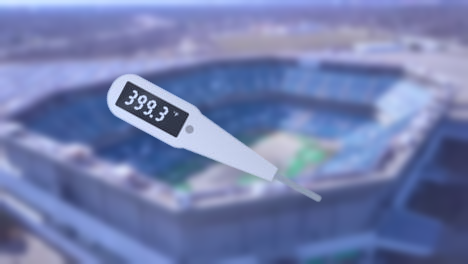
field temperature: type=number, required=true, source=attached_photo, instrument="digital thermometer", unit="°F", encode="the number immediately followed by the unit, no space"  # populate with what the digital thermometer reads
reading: 399.3°F
